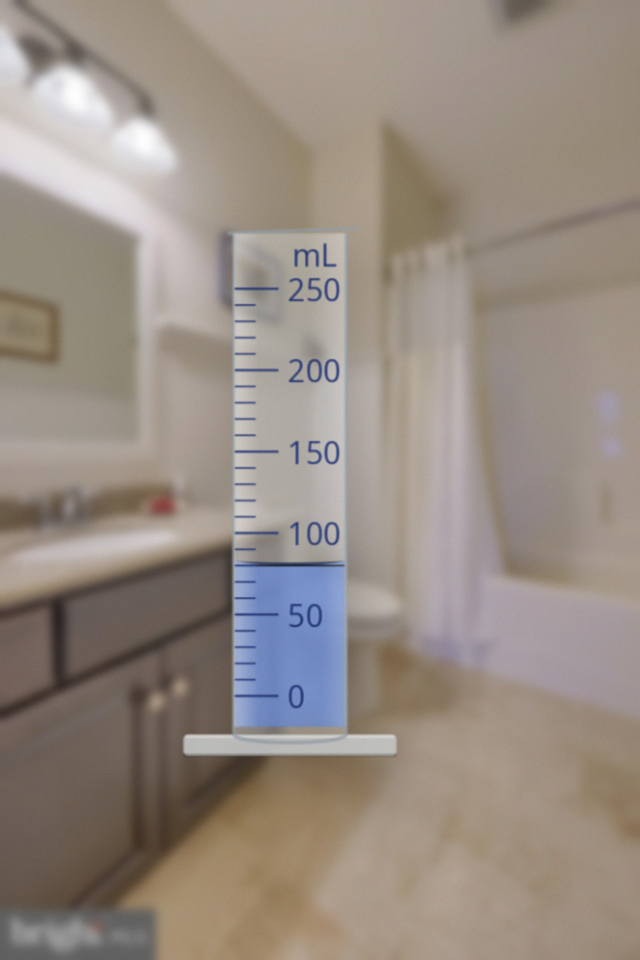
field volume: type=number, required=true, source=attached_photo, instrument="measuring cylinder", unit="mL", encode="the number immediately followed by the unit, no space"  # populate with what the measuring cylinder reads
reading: 80mL
